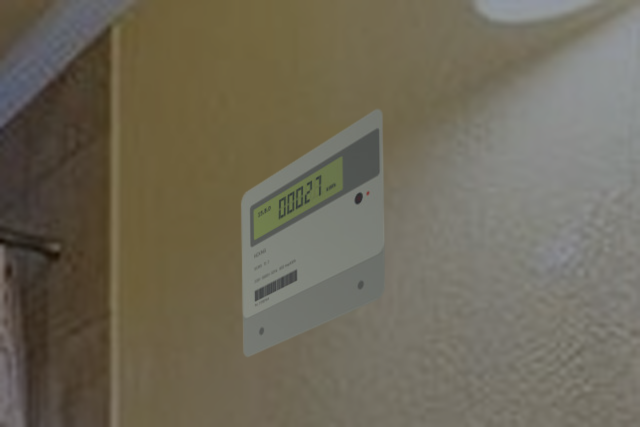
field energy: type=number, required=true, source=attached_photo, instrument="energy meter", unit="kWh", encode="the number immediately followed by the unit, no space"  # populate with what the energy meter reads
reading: 27kWh
